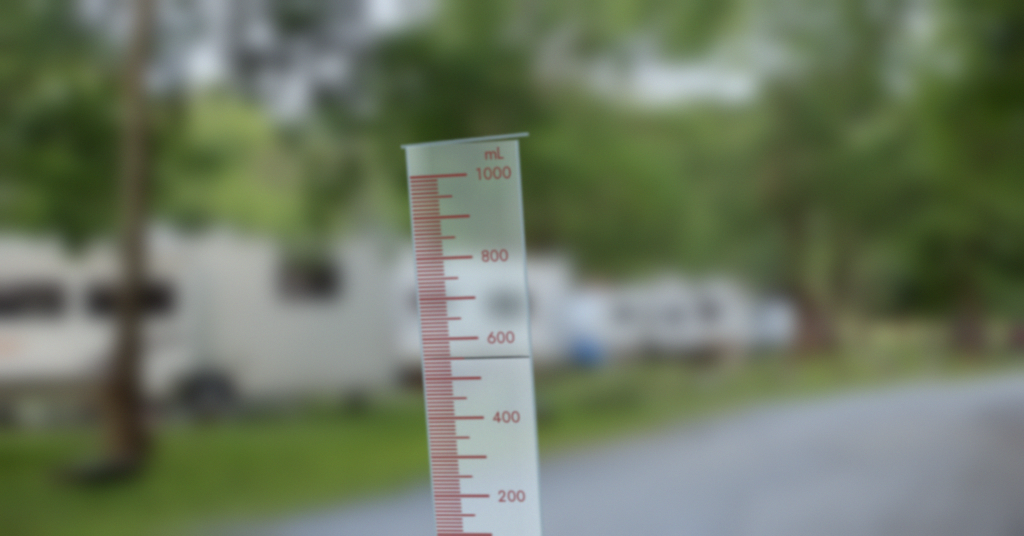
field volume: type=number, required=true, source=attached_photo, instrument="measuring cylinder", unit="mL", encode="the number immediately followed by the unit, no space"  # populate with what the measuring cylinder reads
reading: 550mL
